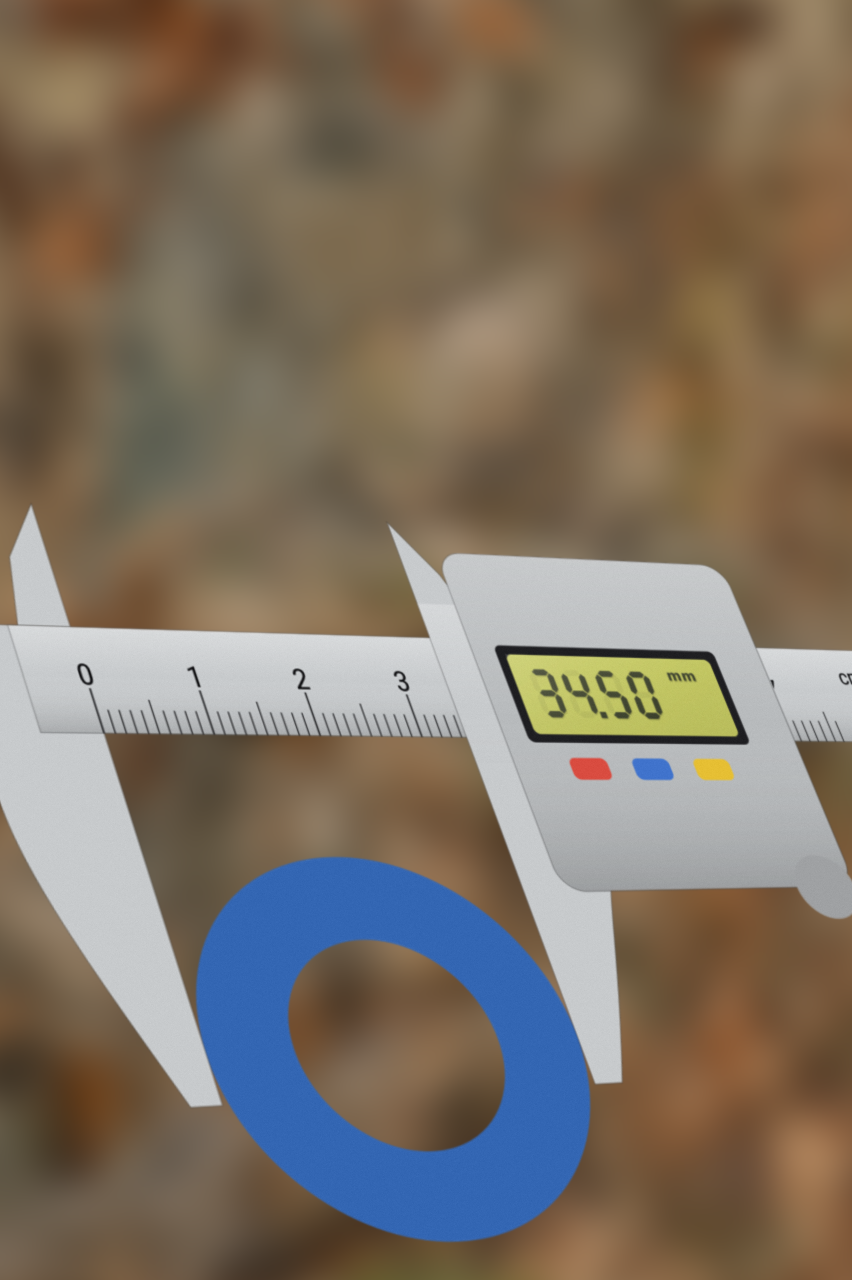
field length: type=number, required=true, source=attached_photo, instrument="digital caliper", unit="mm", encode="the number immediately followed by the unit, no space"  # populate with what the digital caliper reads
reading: 34.50mm
